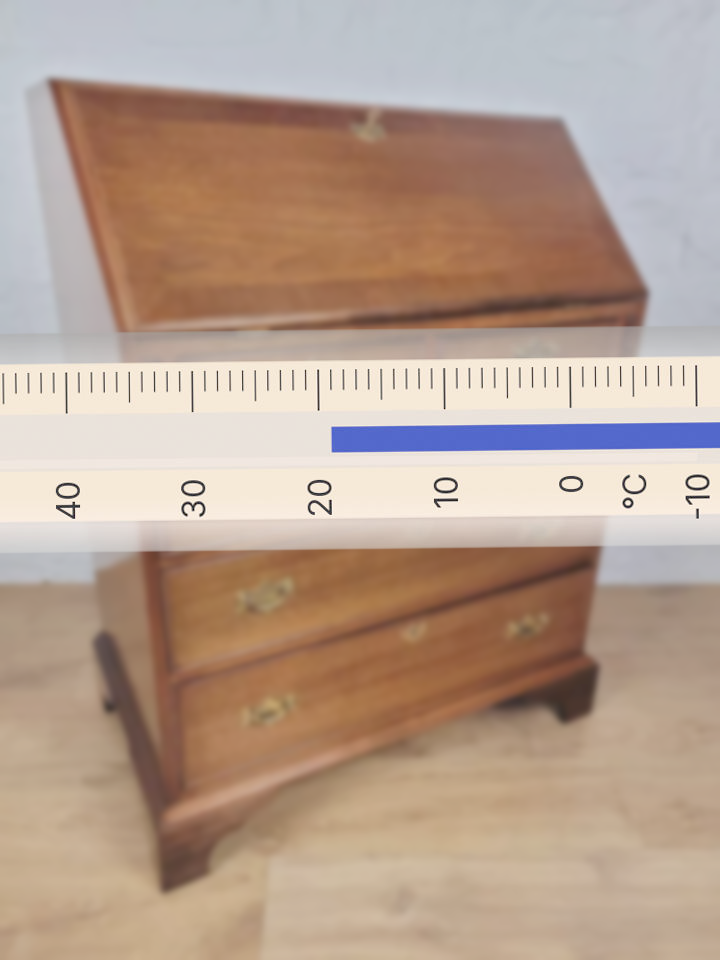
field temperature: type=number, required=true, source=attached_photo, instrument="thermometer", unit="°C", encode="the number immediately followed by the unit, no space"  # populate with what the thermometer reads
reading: 19°C
